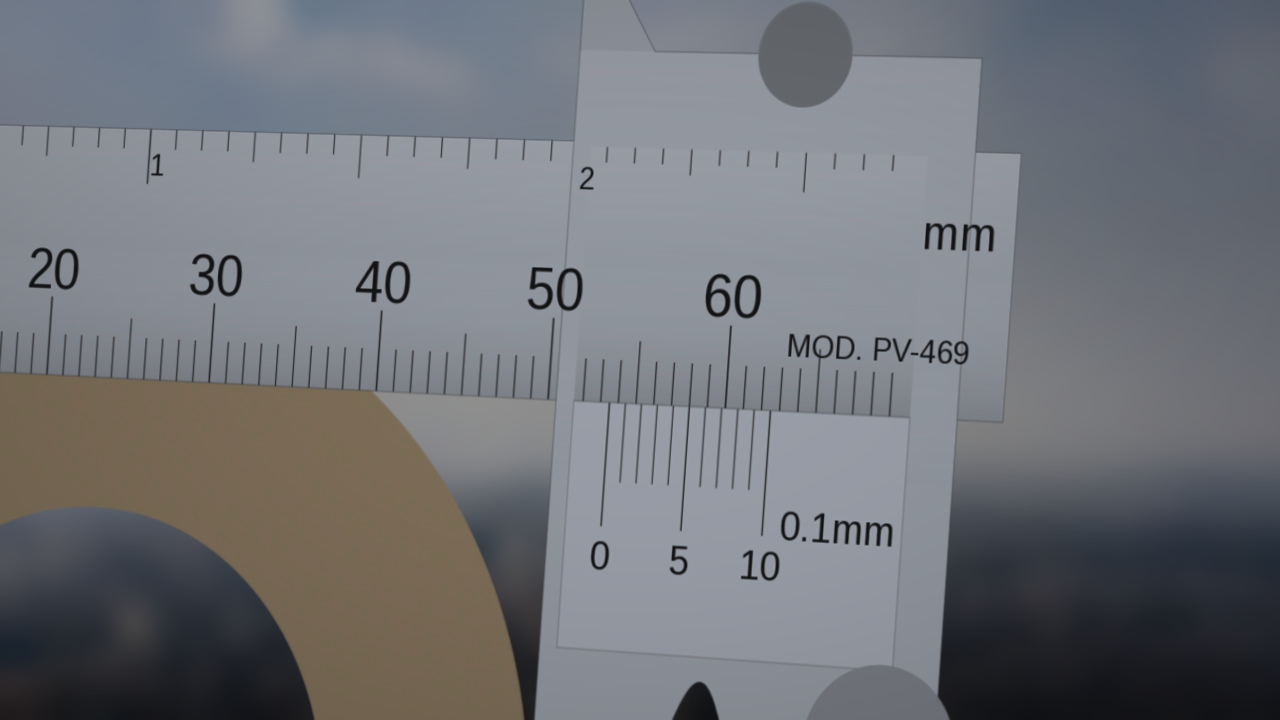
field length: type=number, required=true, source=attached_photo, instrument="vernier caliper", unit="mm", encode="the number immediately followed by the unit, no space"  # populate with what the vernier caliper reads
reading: 53.5mm
